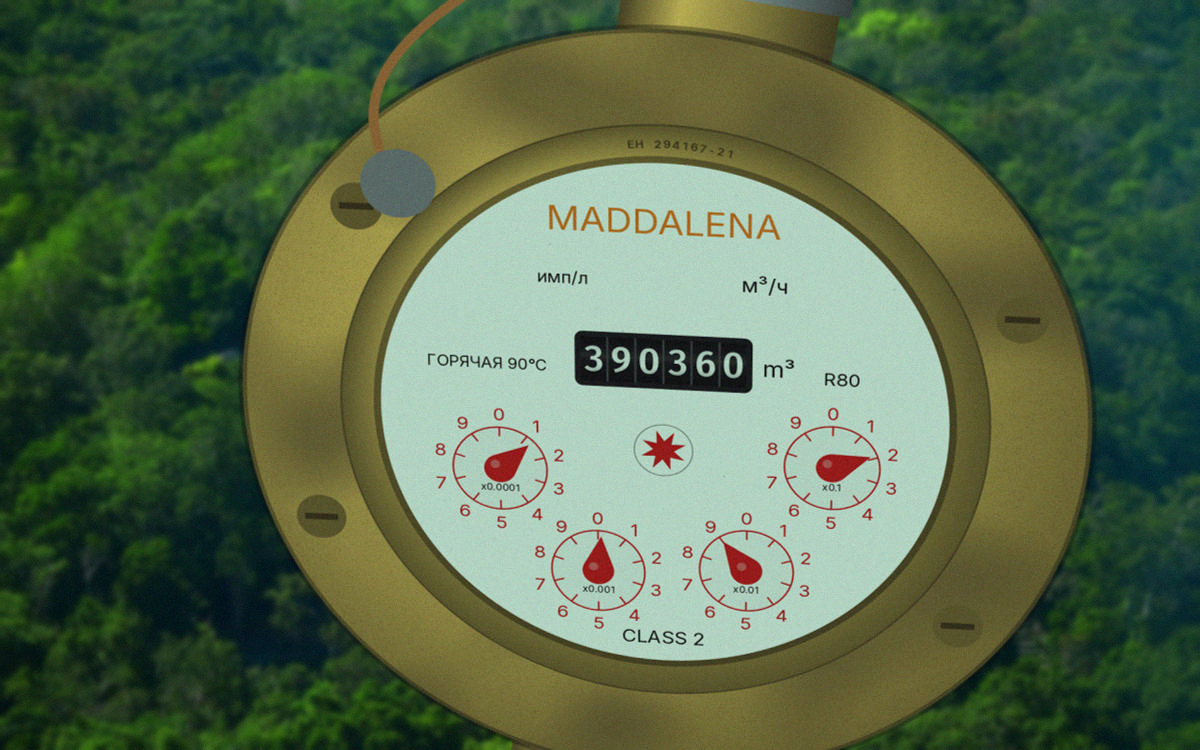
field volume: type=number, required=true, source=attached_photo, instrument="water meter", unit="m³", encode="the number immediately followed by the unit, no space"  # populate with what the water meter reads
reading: 390360.1901m³
